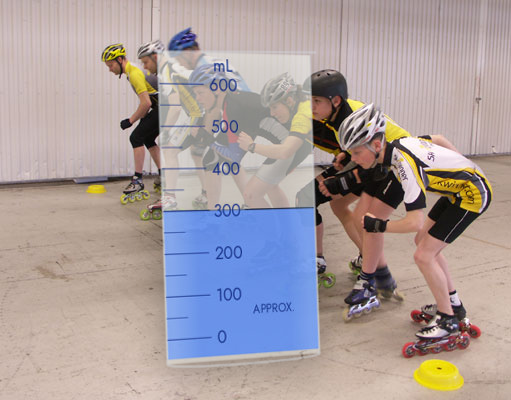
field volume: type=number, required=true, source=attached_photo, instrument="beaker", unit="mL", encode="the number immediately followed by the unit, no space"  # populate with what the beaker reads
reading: 300mL
